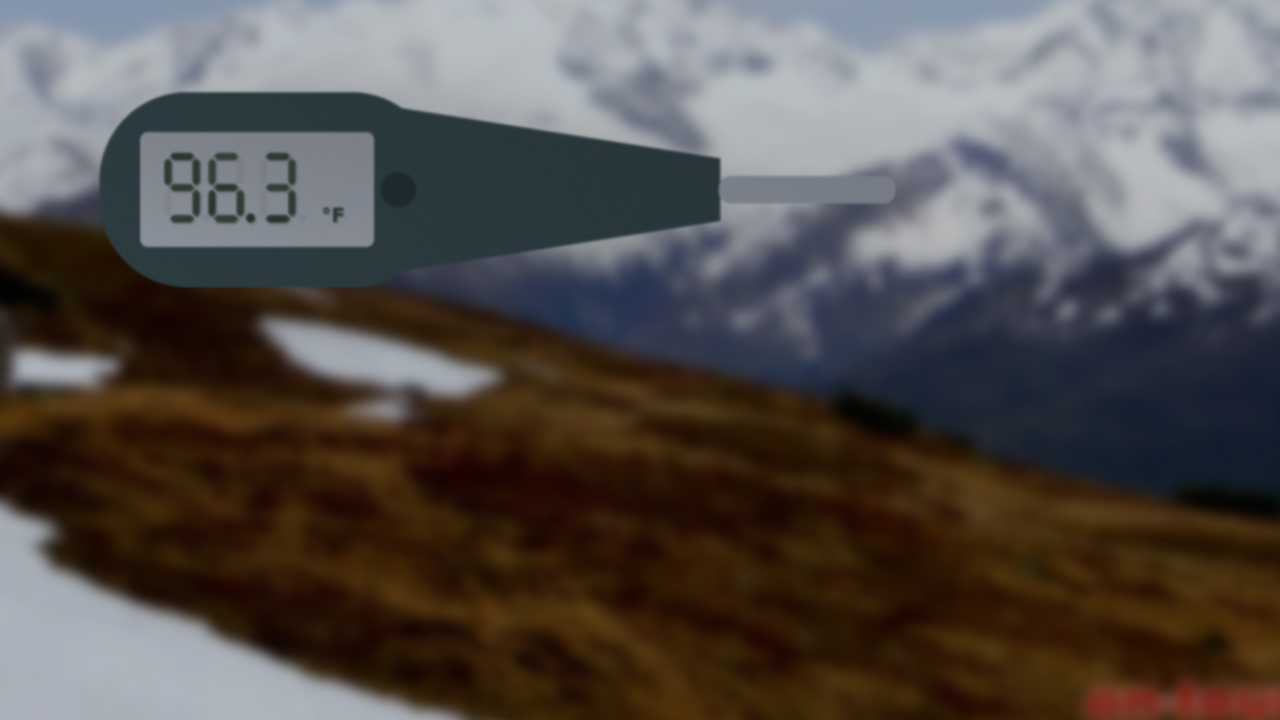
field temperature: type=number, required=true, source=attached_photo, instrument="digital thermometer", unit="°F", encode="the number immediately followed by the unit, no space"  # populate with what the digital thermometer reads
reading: 96.3°F
